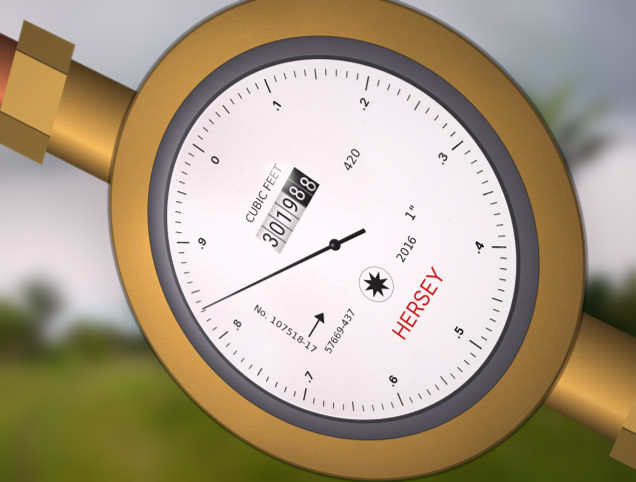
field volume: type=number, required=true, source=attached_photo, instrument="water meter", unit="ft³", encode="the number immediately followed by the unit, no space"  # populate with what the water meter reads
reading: 301987.83ft³
